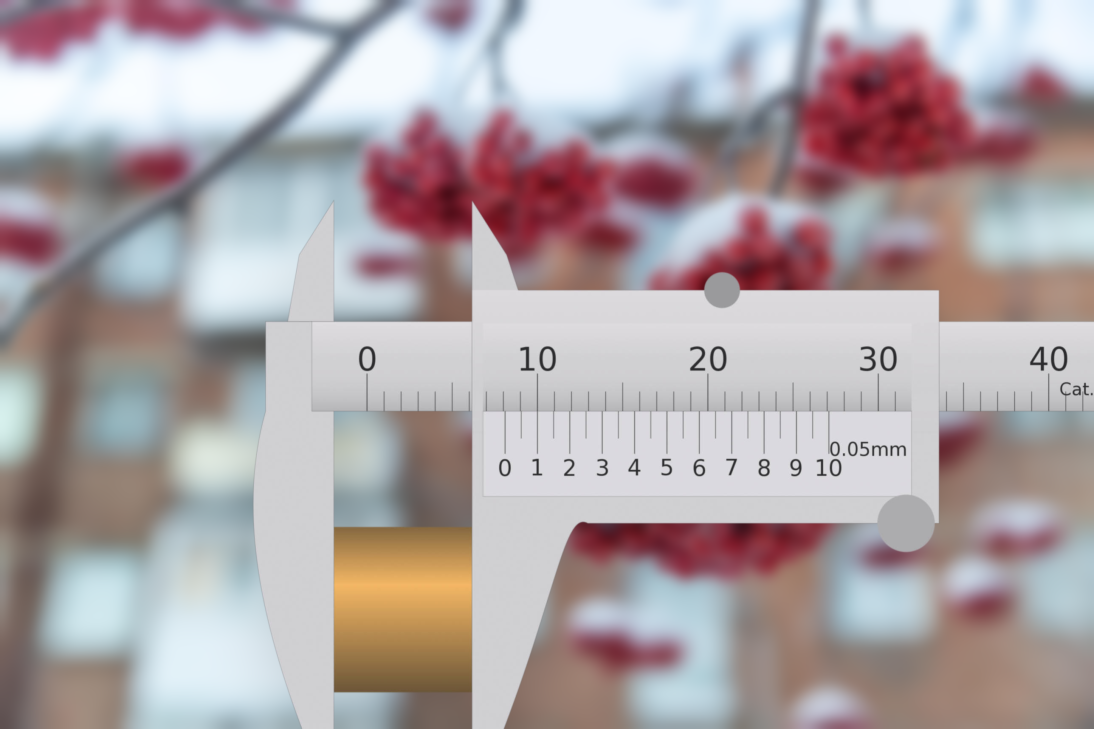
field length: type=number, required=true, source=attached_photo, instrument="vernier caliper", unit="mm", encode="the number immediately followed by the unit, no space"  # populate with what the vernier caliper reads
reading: 8.1mm
